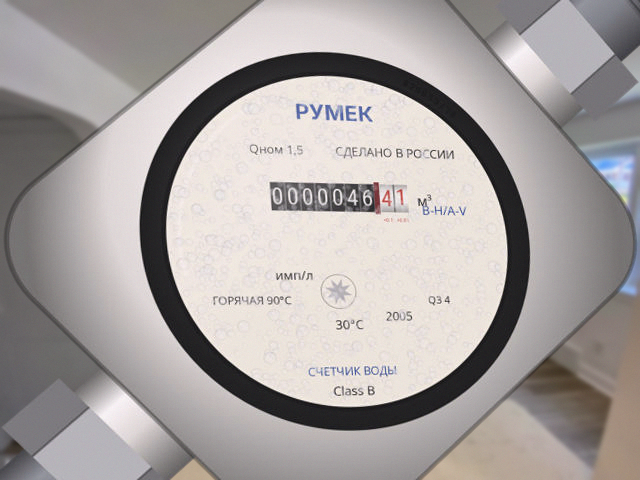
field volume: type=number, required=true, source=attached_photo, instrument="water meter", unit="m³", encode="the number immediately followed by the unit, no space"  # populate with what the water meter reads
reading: 46.41m³
